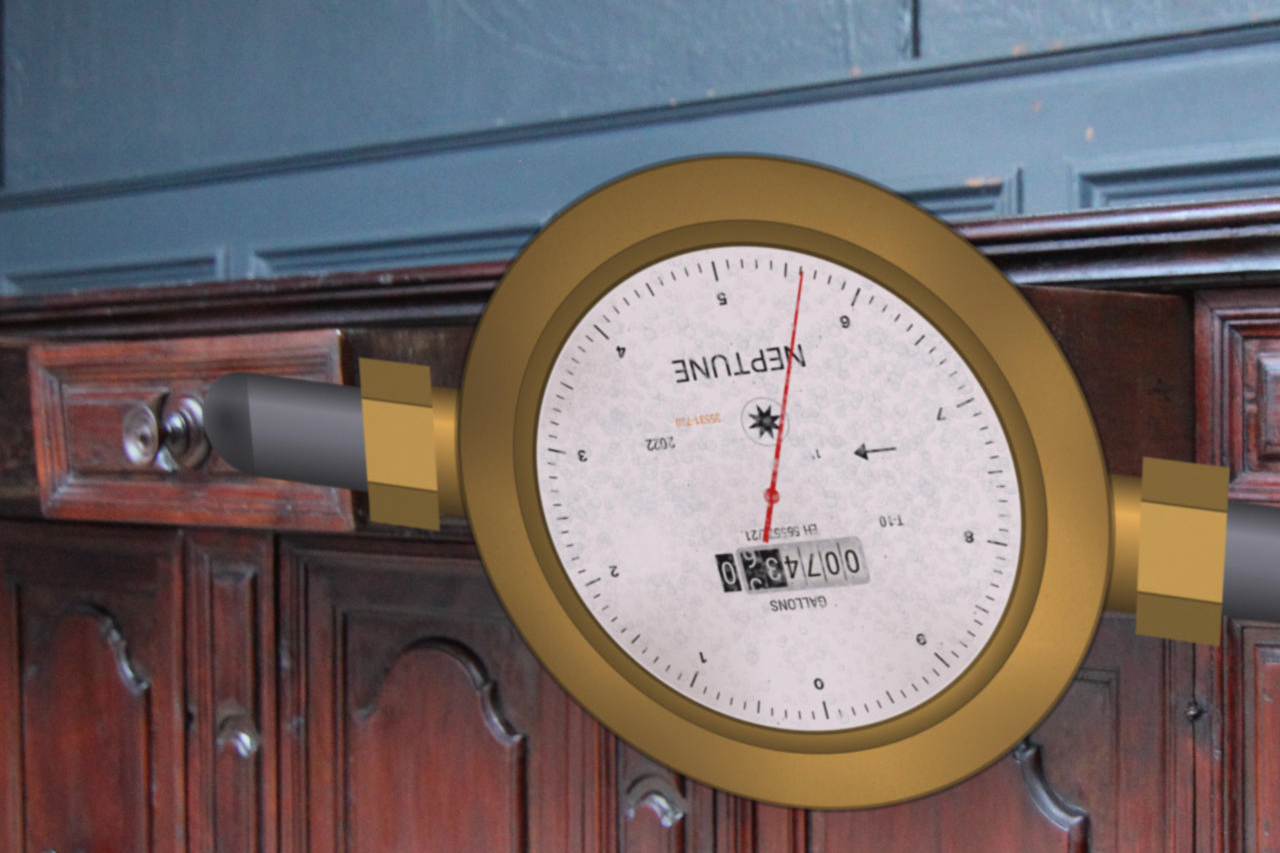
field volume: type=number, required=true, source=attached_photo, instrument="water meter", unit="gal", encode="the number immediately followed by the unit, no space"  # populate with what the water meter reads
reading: 74355.6gal
